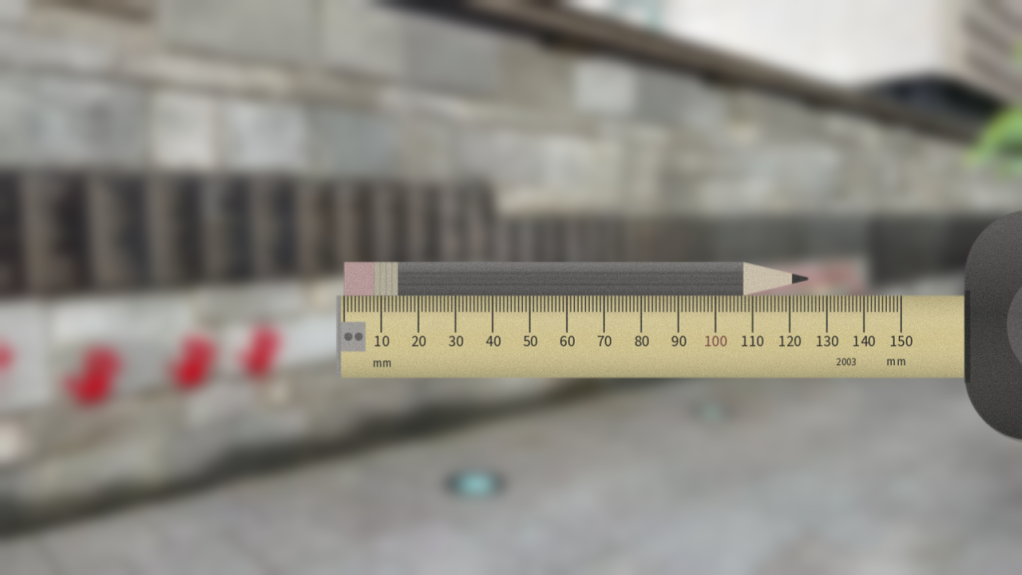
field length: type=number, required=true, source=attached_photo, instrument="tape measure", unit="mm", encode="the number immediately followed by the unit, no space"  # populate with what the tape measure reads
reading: 125mm
